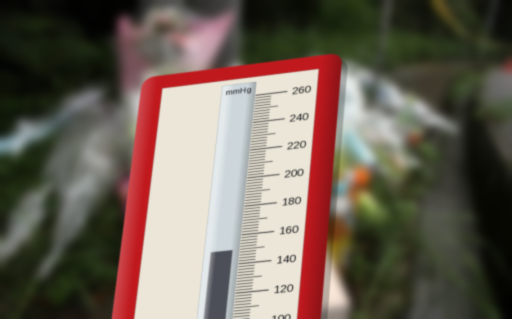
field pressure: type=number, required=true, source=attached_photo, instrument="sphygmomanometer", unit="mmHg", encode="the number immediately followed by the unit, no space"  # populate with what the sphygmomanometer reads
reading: 150mmHg
